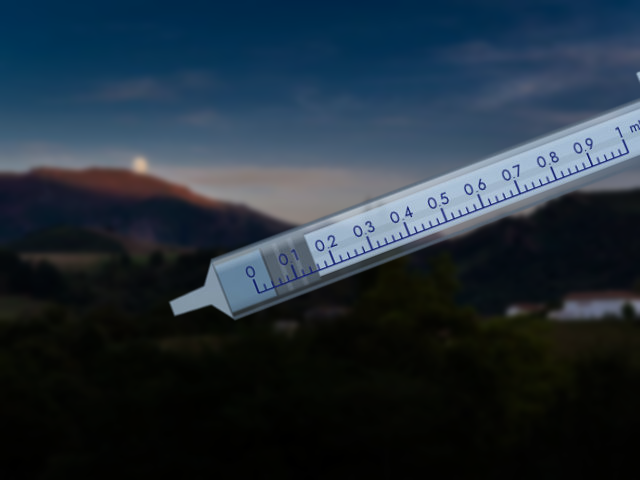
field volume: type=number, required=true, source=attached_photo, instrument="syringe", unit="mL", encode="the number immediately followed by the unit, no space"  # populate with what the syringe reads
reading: 0.04mL
